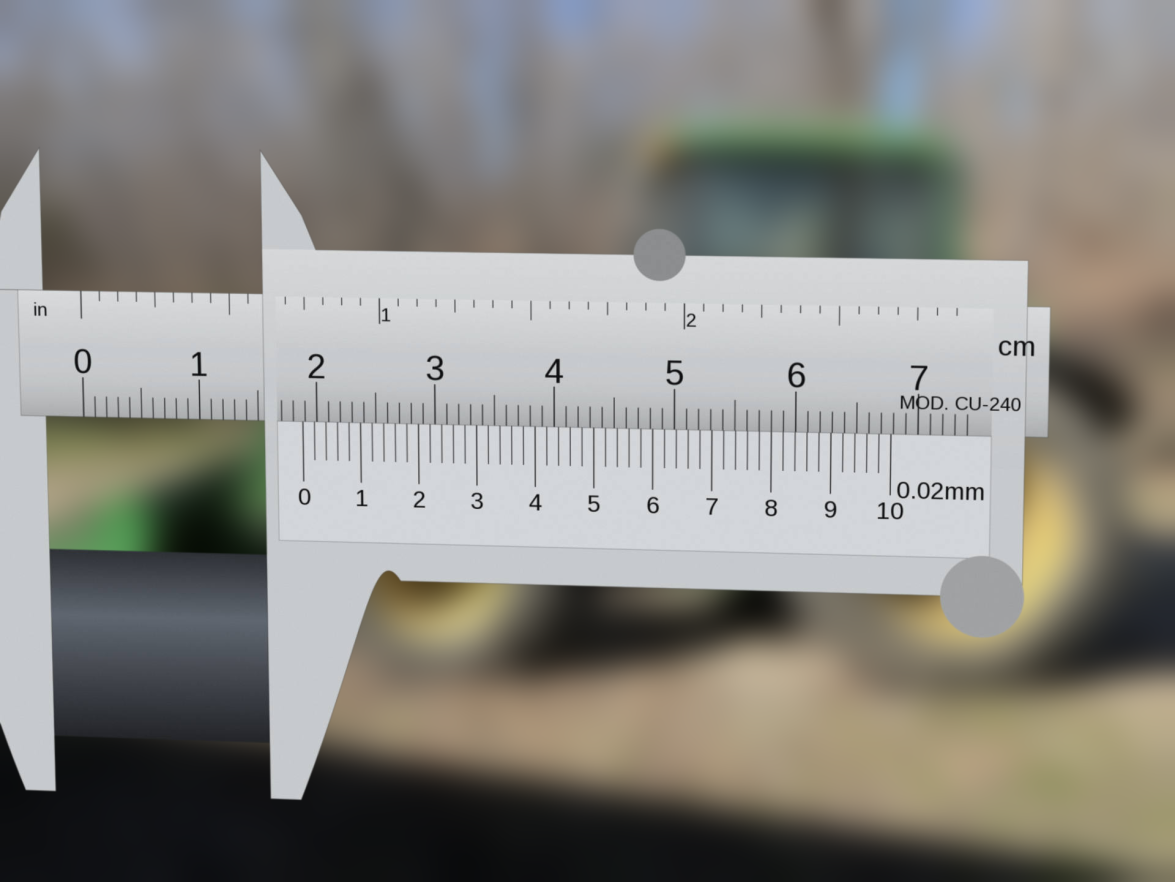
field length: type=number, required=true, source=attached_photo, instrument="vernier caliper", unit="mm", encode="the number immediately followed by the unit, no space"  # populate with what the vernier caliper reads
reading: 18.8mm
